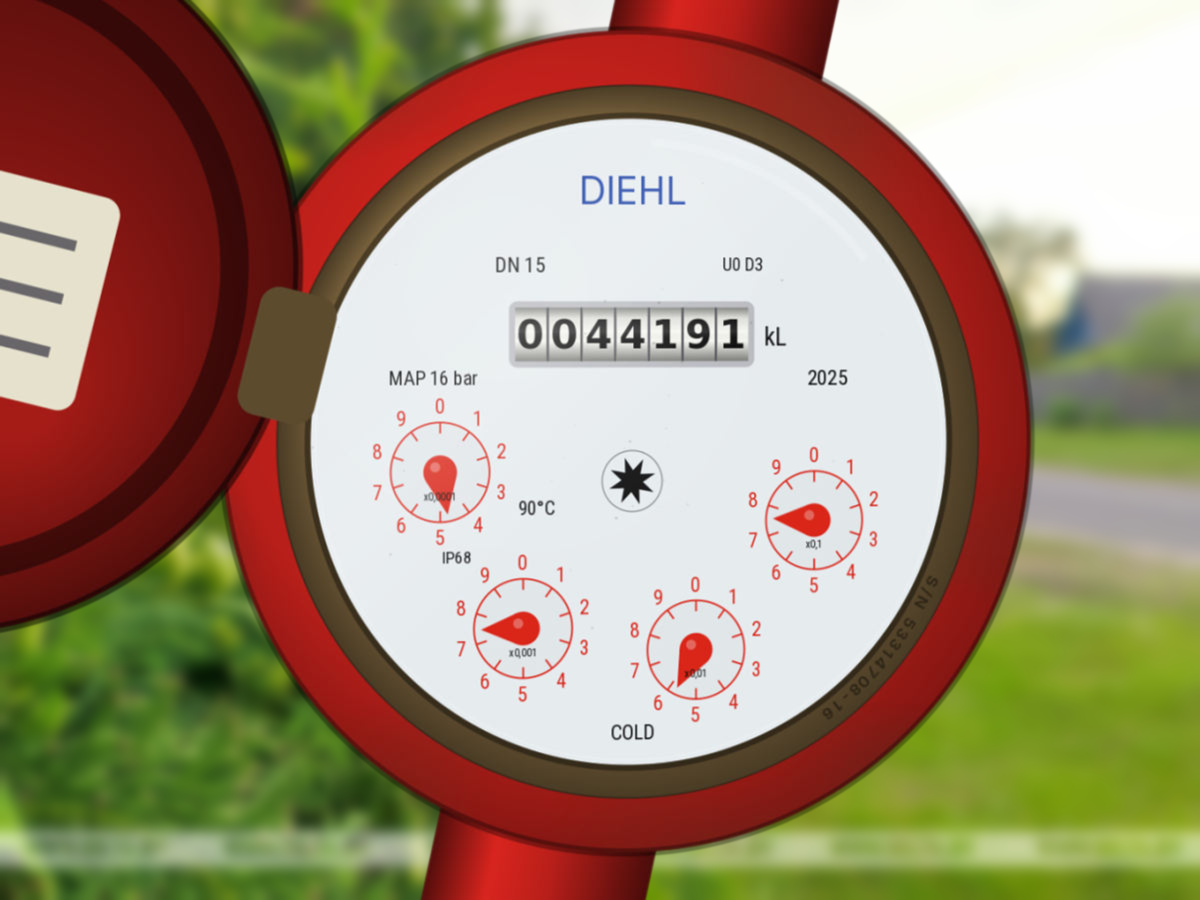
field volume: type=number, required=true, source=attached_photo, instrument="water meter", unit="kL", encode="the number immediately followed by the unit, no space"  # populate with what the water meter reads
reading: 44191.7574kL
